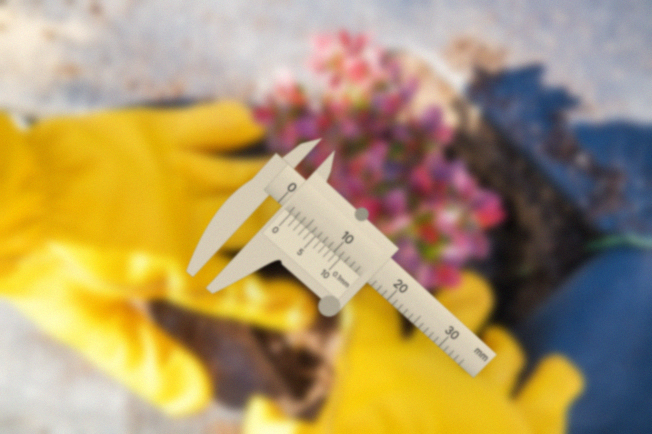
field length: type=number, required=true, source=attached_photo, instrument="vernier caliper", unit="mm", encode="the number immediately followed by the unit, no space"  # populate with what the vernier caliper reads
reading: 2.2mm
